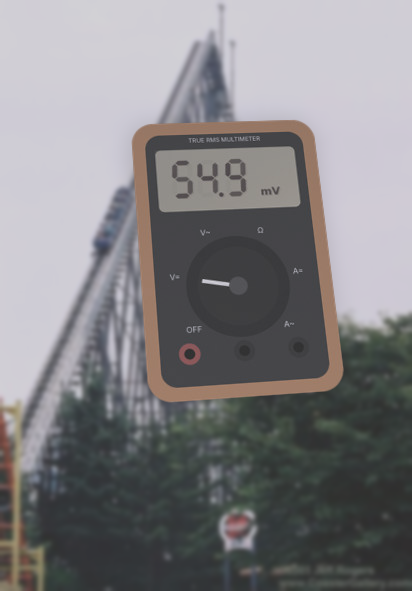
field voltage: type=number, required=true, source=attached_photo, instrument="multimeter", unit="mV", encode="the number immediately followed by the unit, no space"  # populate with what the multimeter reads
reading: 54.9mV
